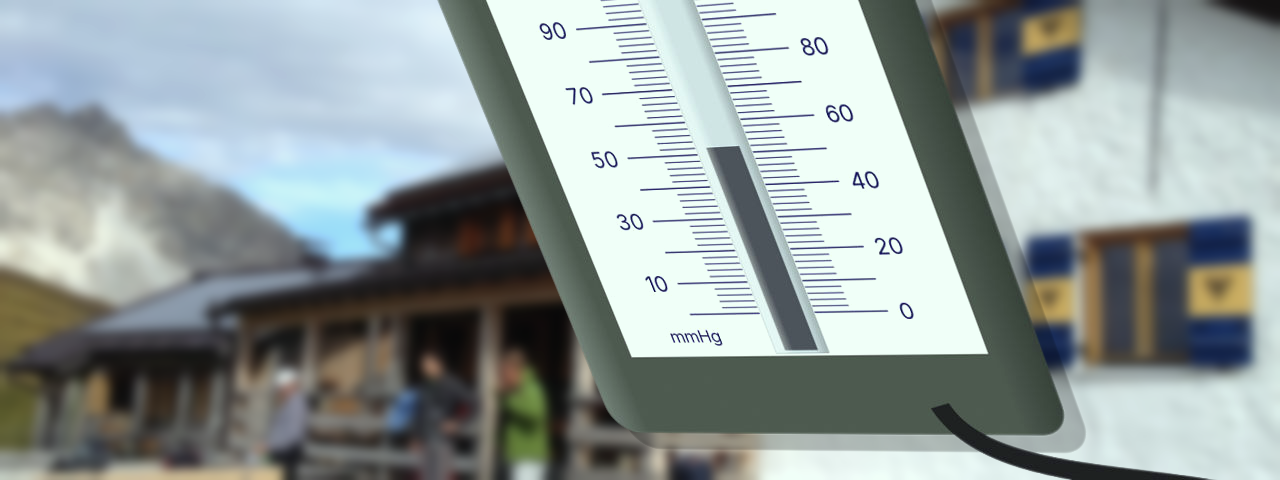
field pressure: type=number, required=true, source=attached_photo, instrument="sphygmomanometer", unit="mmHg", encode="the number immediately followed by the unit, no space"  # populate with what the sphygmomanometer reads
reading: 52mmHg
